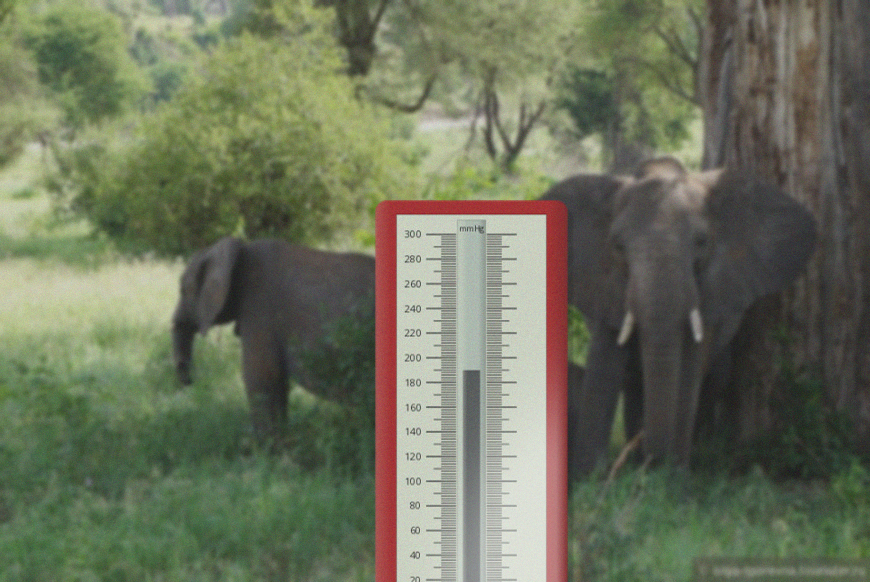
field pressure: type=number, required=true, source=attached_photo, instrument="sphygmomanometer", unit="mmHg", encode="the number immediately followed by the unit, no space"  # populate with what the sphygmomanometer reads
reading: 190mmHg
